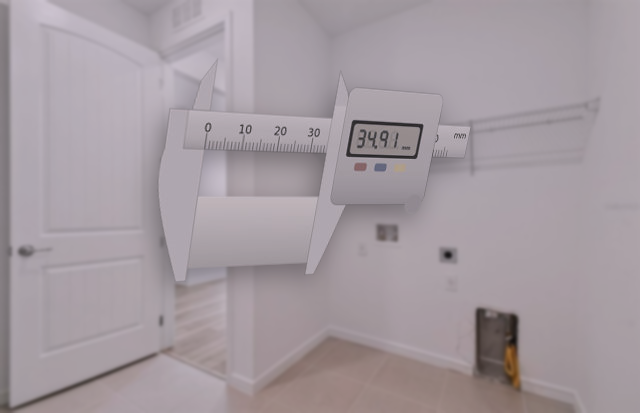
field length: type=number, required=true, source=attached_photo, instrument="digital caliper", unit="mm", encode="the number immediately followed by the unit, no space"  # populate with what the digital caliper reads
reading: 34.91mm
